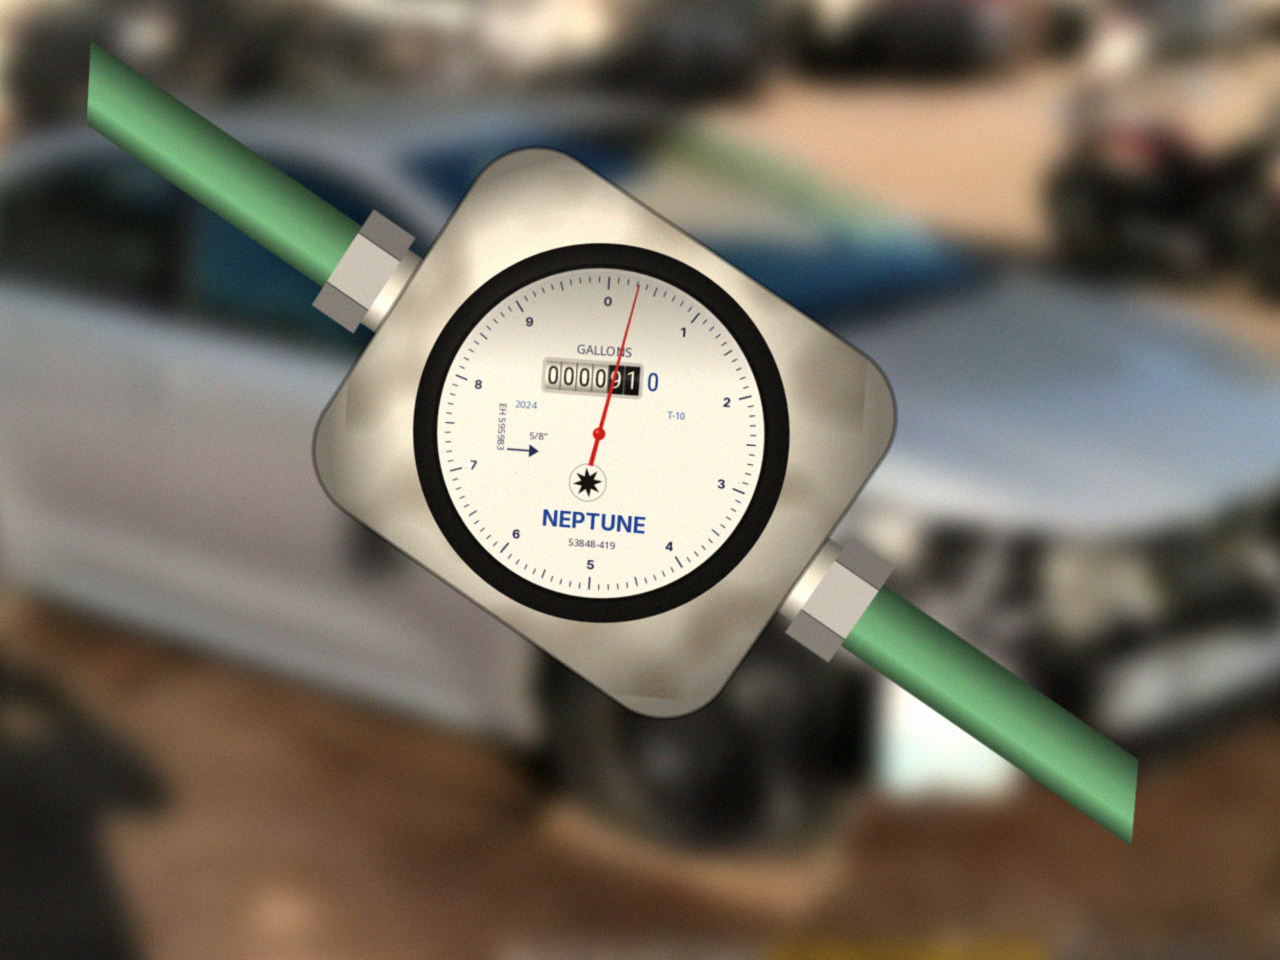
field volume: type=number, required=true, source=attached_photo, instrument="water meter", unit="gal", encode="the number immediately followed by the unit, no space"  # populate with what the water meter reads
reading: 910.3gal
